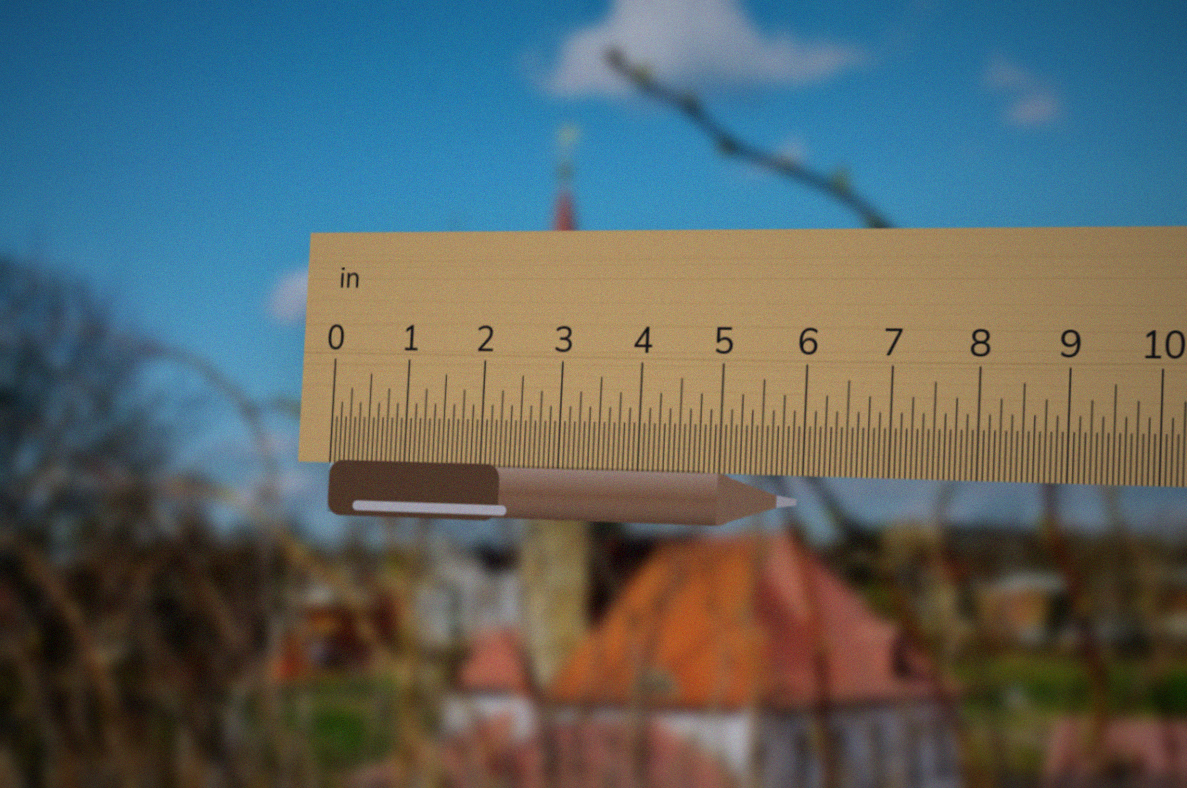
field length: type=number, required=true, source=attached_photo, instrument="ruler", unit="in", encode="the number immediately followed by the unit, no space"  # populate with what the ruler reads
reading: 5.9375in
